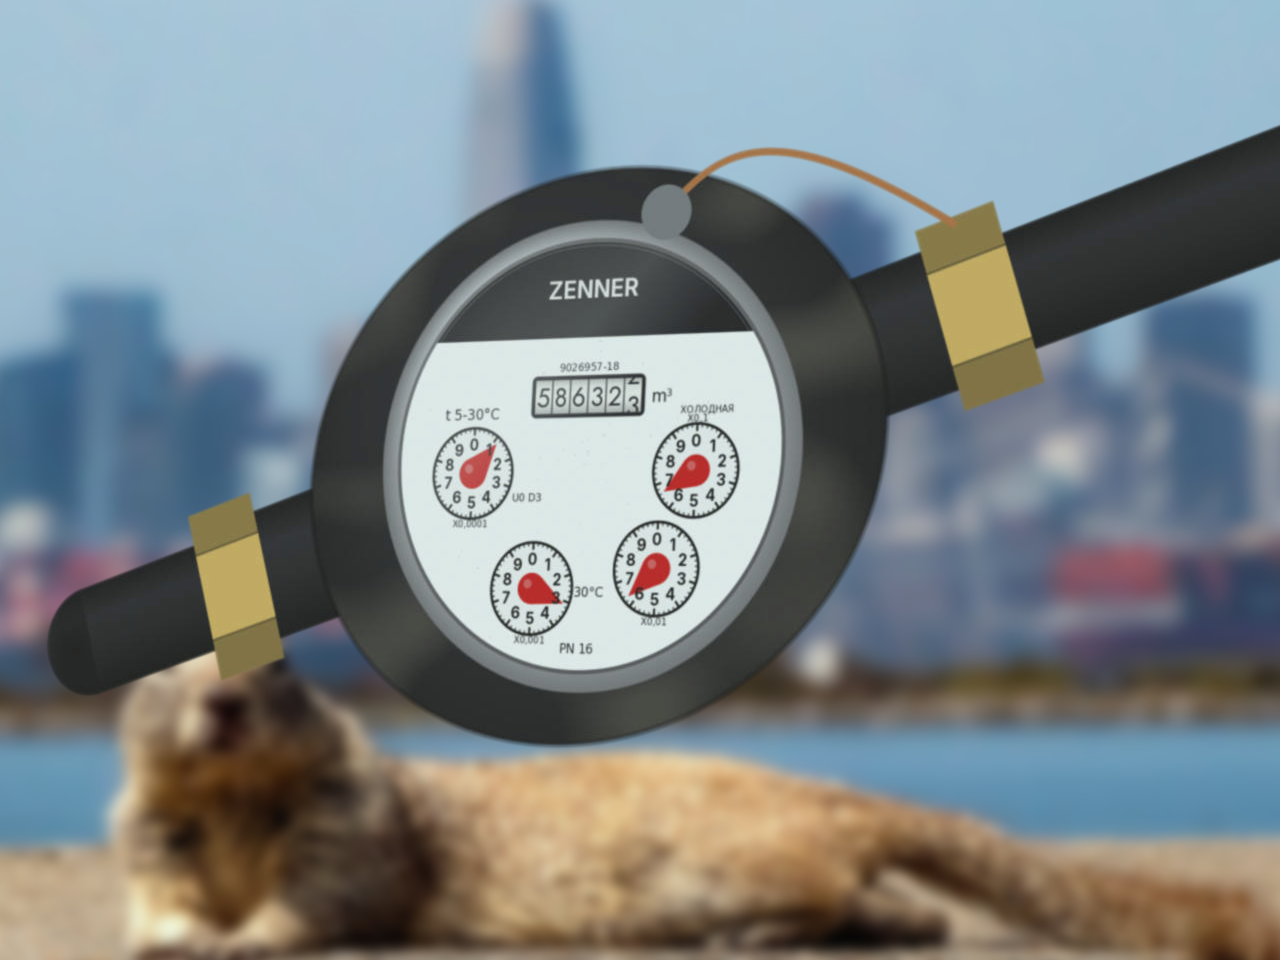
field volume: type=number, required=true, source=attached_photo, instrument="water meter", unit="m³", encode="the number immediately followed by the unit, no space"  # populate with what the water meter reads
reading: 586322.6631m³
